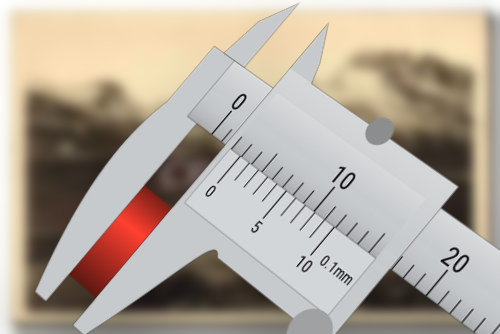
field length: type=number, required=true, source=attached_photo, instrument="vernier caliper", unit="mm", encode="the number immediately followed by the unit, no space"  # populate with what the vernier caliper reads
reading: 2.9mm
